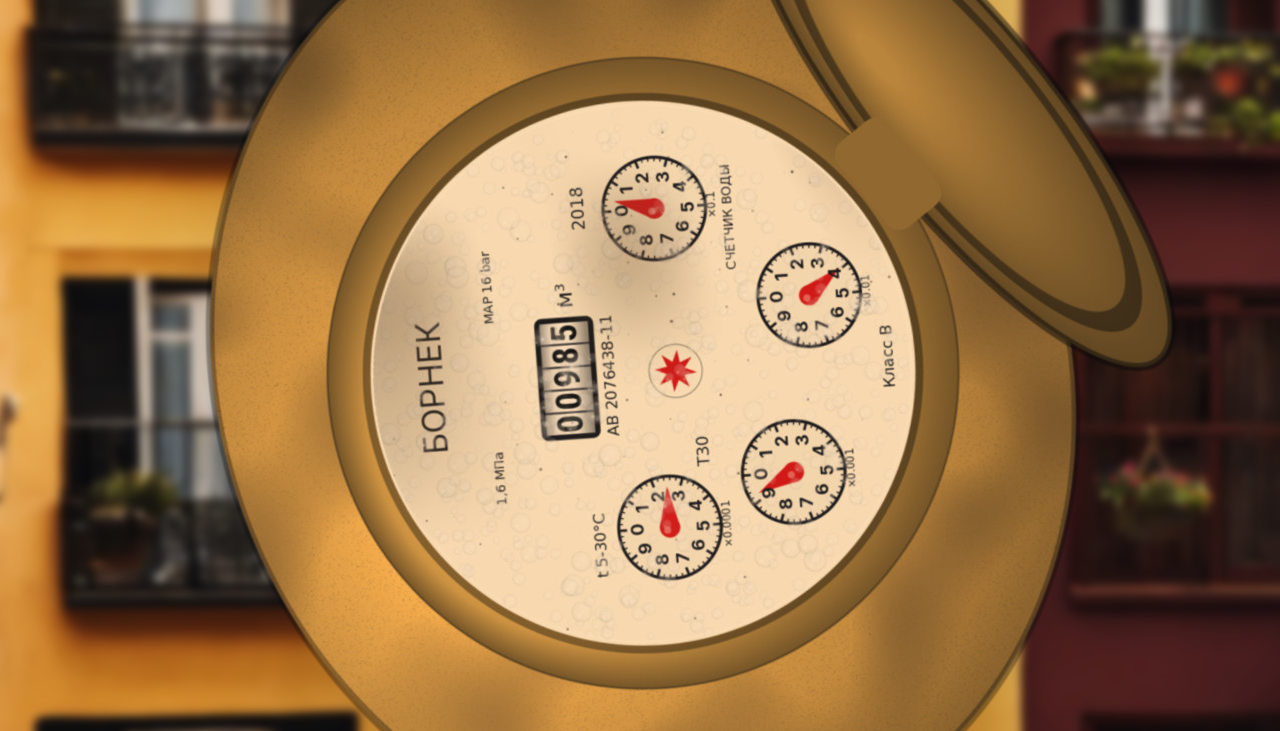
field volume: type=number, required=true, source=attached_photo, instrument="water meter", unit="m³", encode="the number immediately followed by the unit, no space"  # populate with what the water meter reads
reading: 985.0392m³
